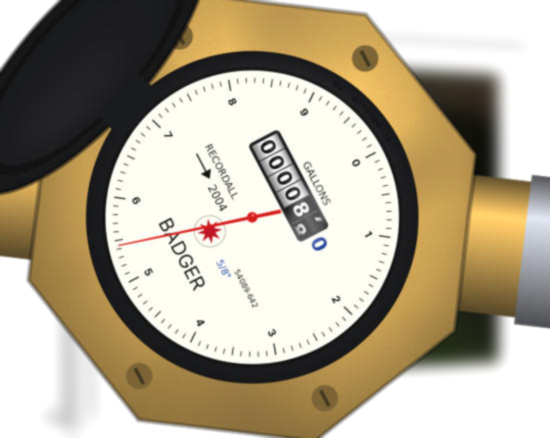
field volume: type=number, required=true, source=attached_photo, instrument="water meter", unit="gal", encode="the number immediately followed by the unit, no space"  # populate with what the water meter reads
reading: 875.4gal
